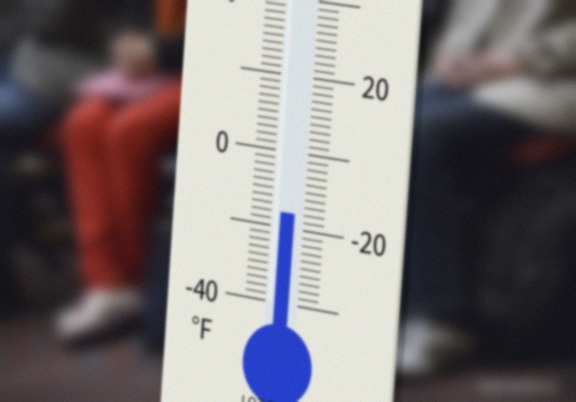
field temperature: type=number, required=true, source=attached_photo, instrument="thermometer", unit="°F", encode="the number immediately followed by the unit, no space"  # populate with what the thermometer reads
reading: -16°F
